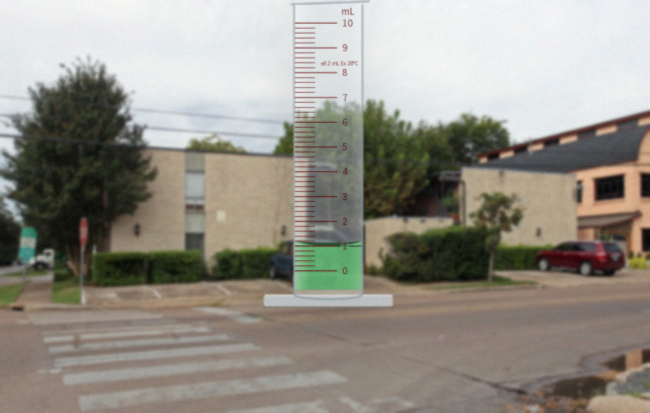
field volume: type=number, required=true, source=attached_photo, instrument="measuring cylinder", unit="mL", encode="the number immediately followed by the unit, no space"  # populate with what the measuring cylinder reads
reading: 1mL
